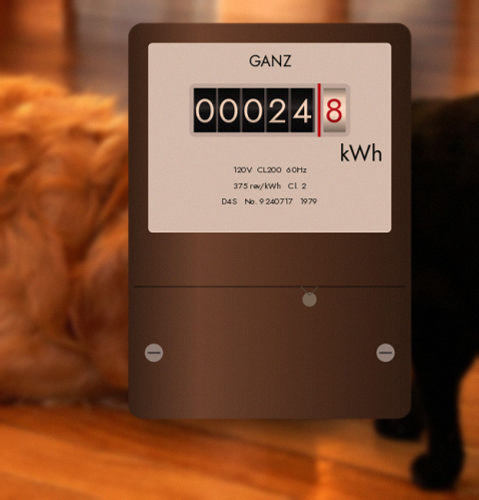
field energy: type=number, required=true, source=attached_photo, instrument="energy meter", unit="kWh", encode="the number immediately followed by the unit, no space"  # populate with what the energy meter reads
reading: 24.8kWh
